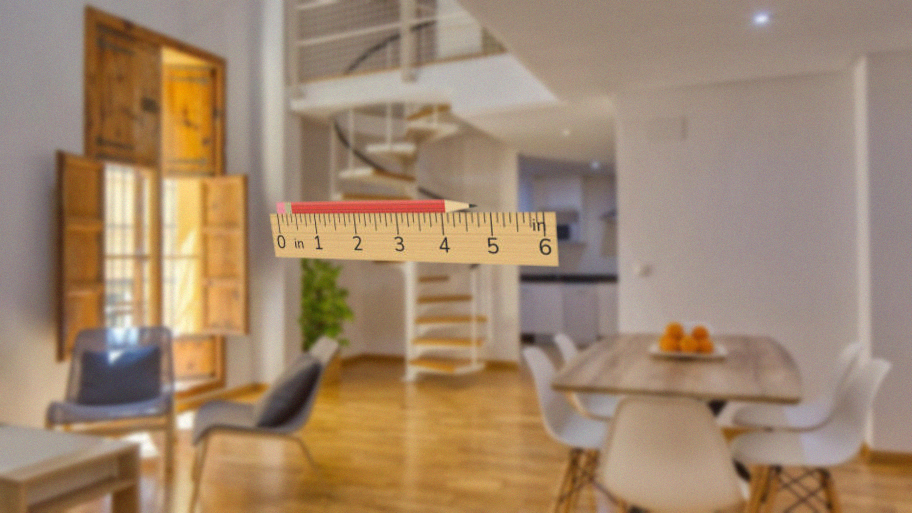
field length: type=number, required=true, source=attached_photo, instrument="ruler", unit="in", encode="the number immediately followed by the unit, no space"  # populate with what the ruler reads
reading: 4.75in
